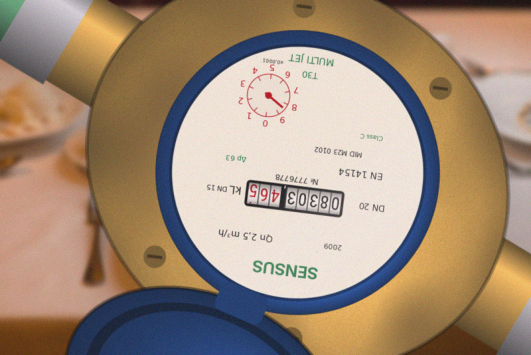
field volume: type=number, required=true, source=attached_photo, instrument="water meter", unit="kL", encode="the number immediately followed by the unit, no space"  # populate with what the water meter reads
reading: 8303.4648kL
